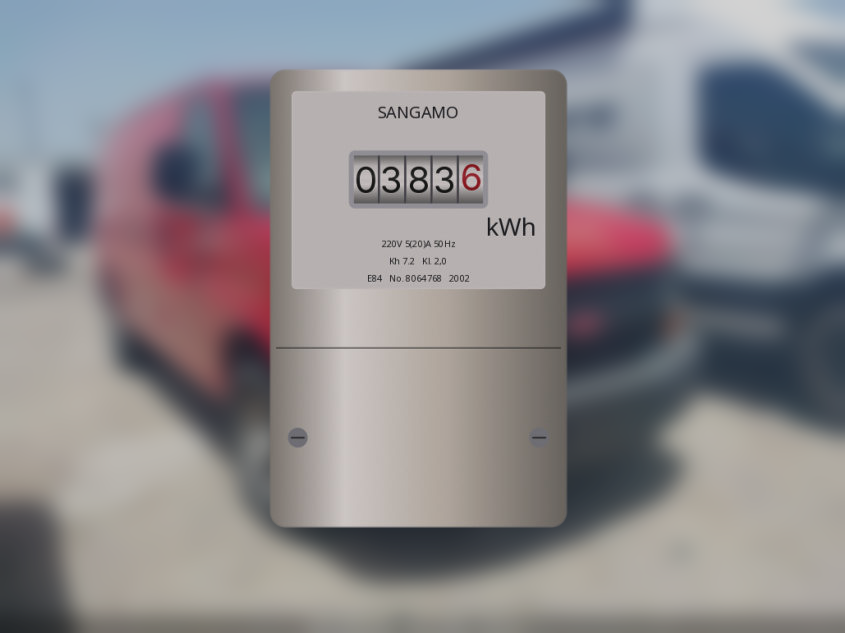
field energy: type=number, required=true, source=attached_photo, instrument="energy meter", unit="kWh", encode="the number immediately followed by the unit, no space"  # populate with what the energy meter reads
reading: 383.6kWh
